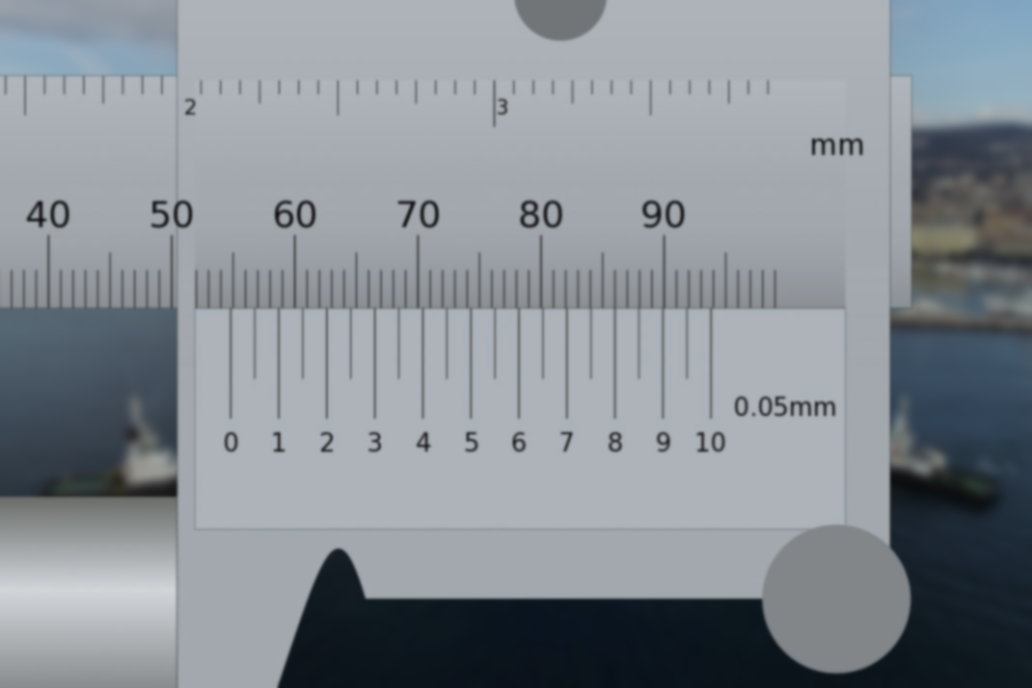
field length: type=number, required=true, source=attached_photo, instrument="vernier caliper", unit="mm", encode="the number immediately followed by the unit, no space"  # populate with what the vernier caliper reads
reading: 54.8mm
